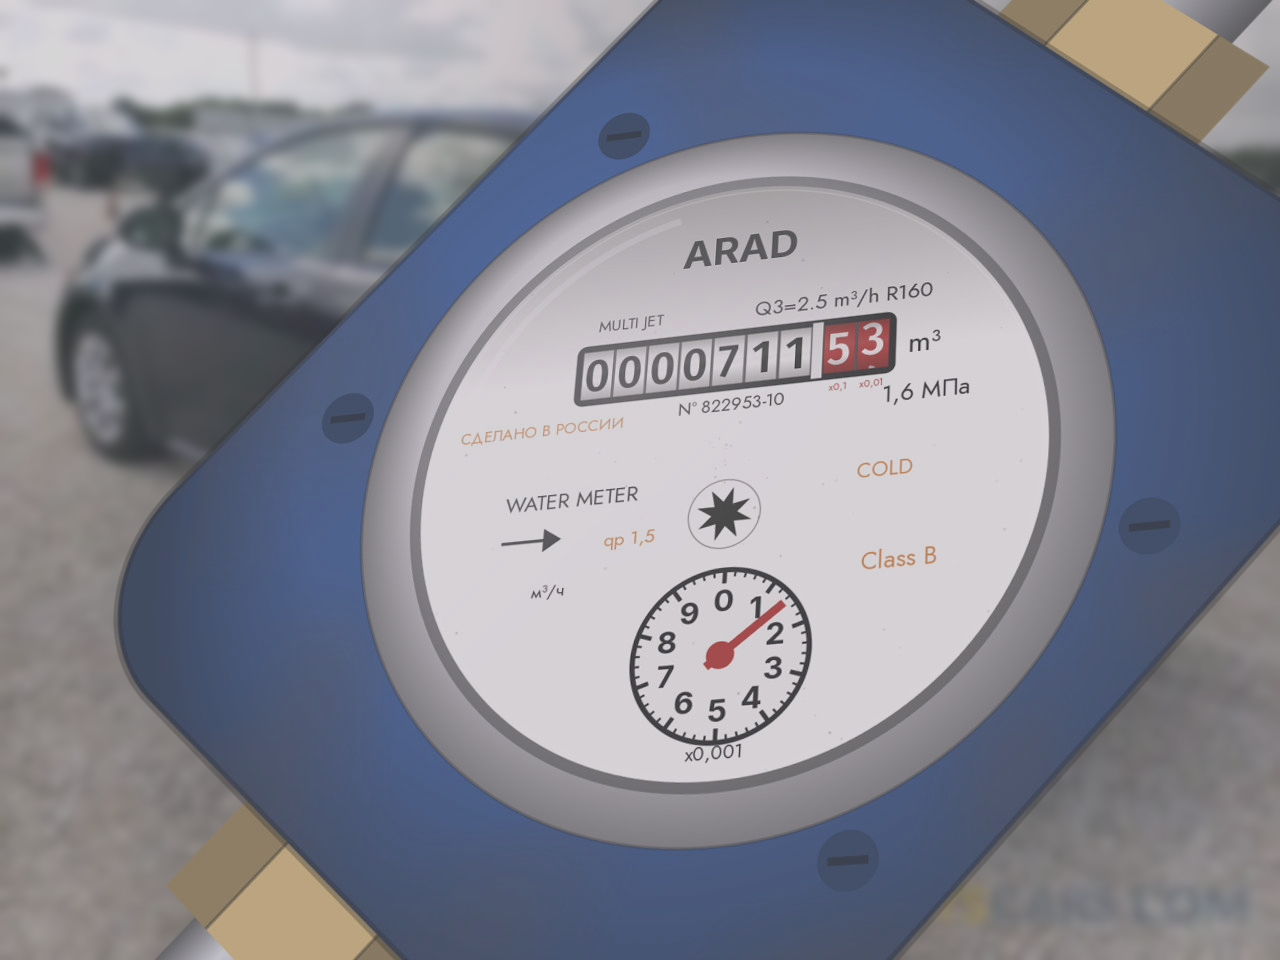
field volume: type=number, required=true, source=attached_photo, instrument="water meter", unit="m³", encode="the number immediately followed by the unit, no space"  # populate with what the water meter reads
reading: 711.531m³
